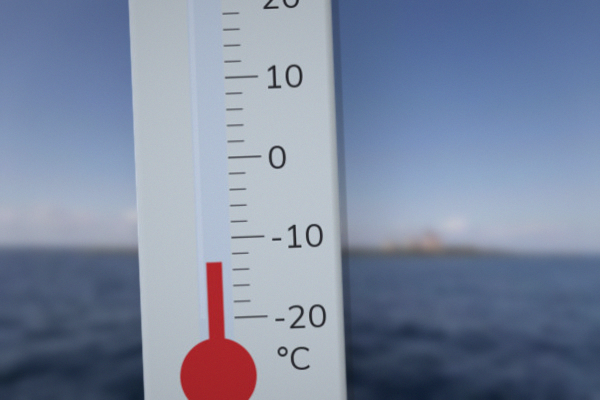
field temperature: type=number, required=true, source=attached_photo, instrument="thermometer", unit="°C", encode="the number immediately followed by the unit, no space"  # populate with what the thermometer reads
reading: -13°C
